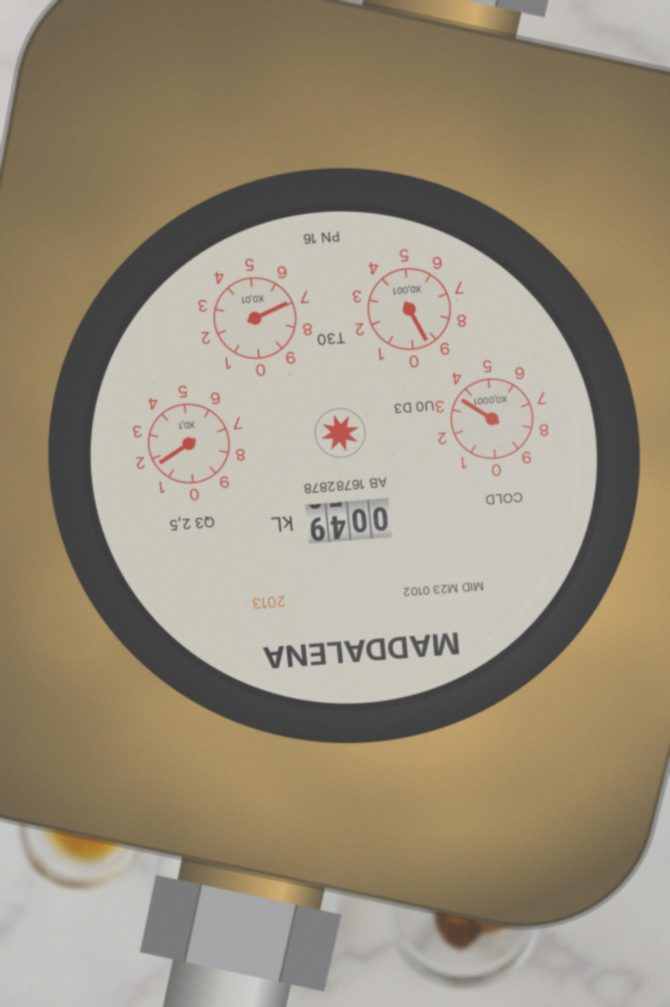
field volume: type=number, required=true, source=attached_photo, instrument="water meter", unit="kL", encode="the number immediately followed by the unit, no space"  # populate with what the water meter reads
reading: 49.1693kL
